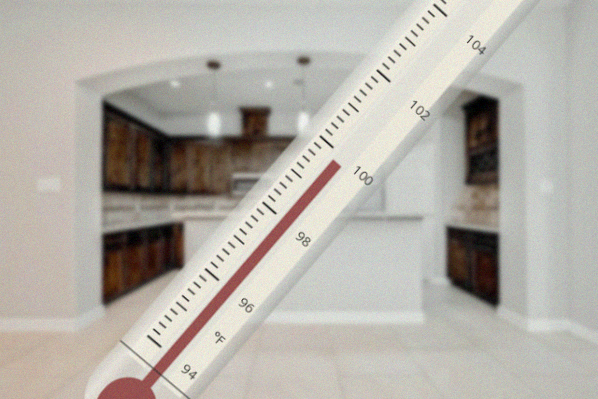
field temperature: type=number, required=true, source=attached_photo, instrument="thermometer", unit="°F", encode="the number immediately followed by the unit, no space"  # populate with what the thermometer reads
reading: 99.8°F
